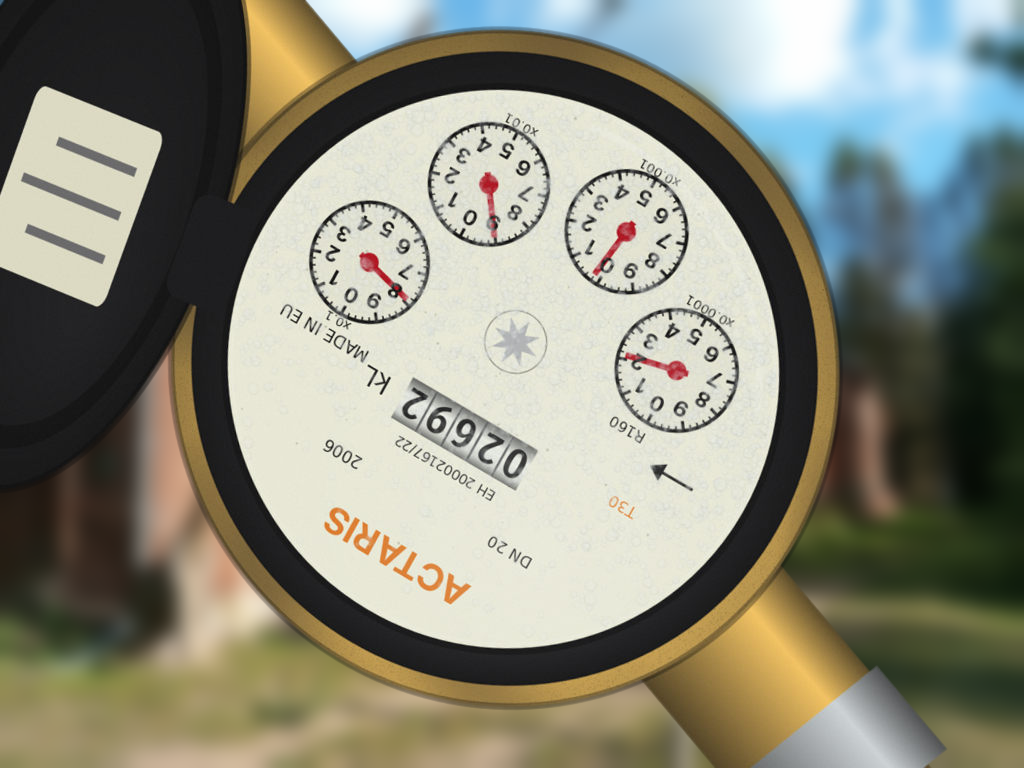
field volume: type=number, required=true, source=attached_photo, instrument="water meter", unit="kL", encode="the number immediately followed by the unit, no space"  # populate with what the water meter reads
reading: 2692.7902kL
